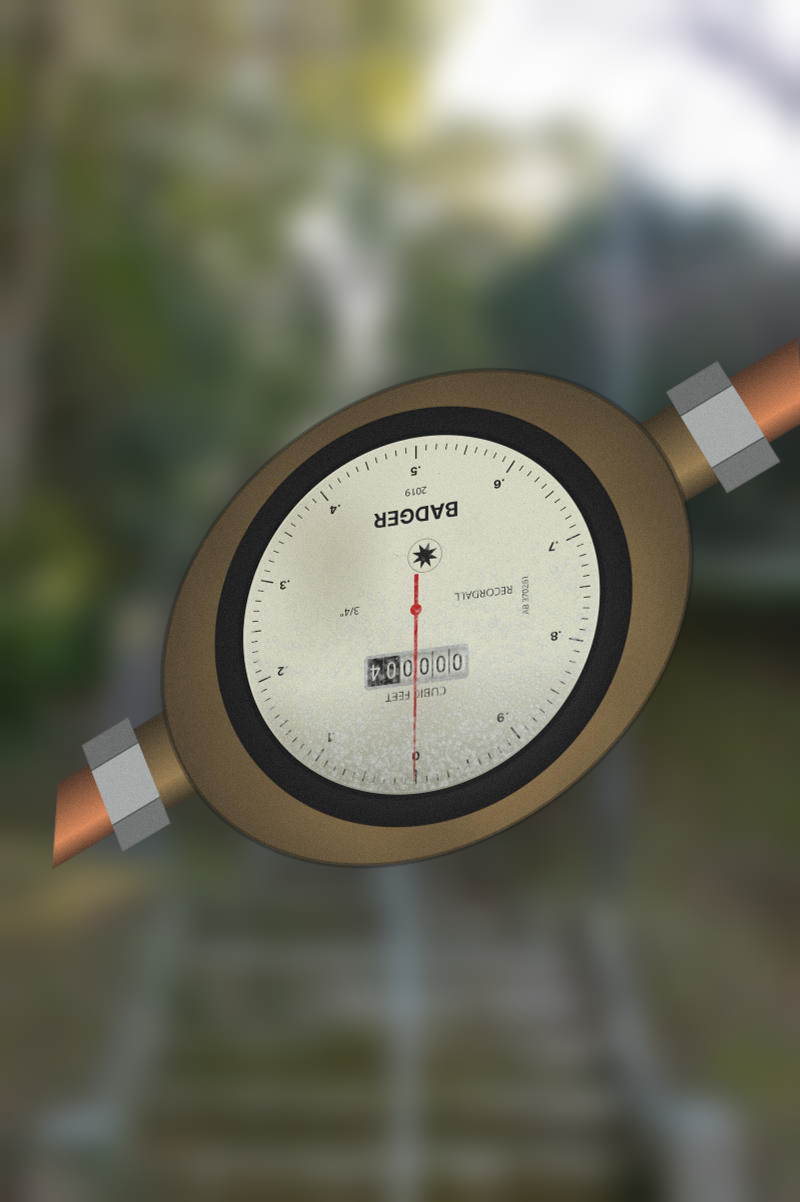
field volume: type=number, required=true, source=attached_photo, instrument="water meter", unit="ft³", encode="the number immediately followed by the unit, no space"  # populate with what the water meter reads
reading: 4.00ft³
